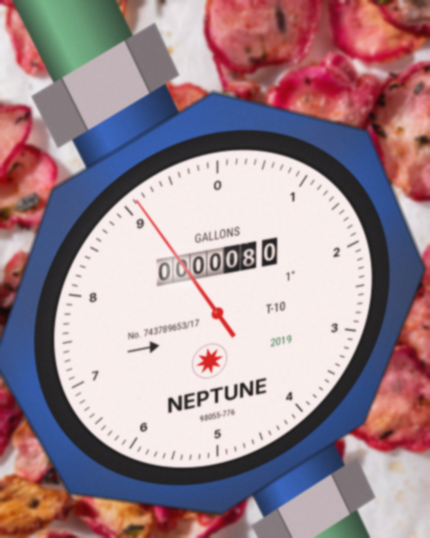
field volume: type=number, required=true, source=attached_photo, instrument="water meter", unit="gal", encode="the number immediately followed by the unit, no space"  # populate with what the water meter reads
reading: 79.1gal
